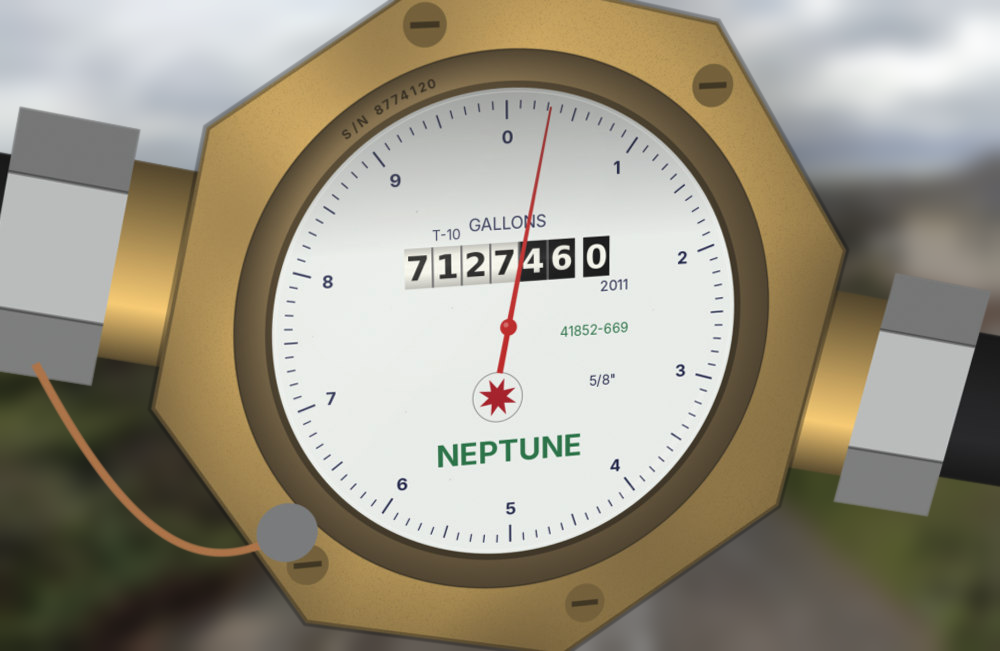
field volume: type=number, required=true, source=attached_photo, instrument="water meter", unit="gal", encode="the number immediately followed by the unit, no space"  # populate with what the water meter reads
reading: 7127460.3gal
